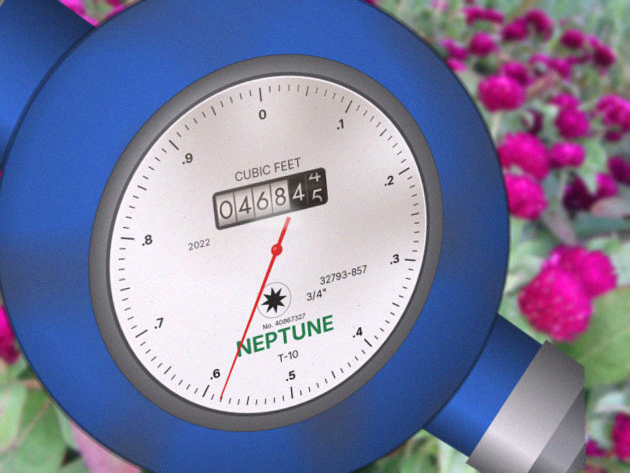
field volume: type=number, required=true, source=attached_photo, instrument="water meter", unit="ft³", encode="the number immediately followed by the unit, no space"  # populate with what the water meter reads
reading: 46844.58ft³
